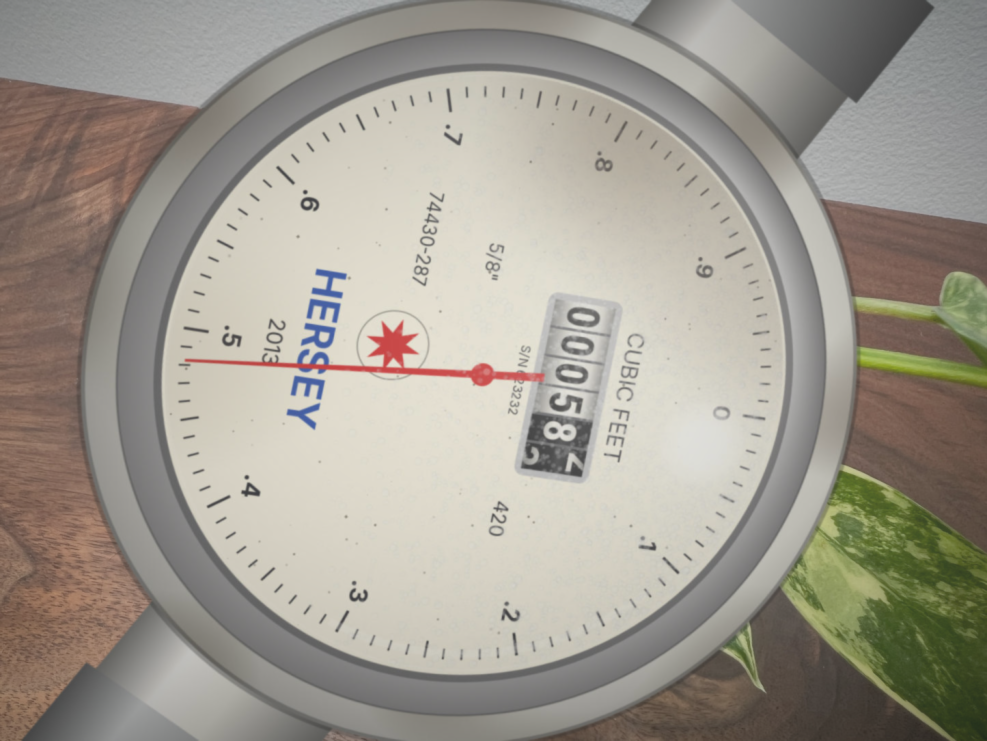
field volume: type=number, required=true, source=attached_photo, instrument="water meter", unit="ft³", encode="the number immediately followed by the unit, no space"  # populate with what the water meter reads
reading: 582.48ft³
